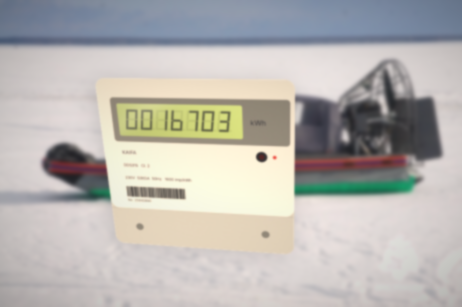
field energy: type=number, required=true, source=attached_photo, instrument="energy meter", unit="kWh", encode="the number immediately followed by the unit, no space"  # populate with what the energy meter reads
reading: 16703kWh
